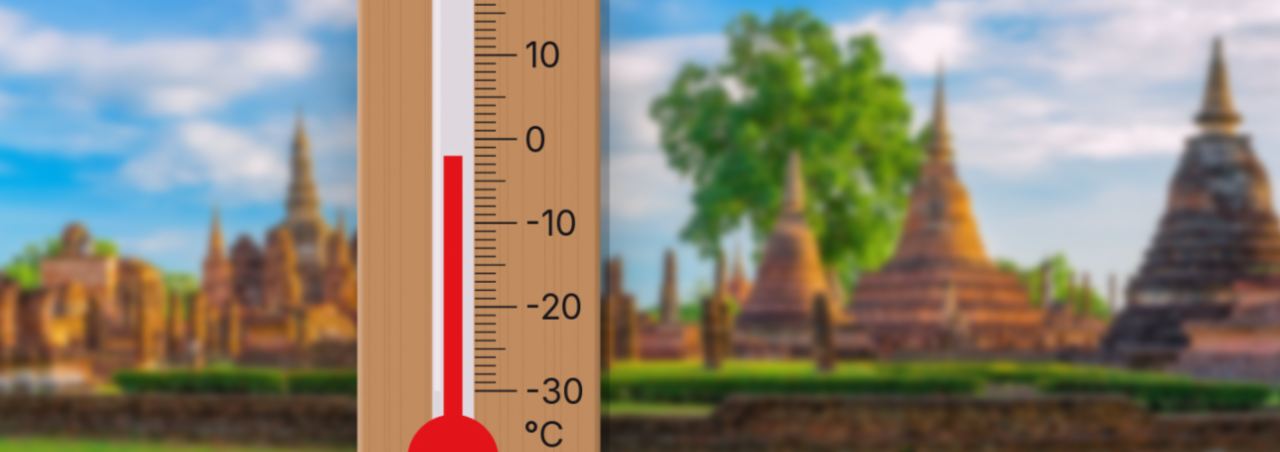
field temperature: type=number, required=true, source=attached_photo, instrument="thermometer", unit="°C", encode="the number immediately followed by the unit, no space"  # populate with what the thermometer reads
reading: -2°C
